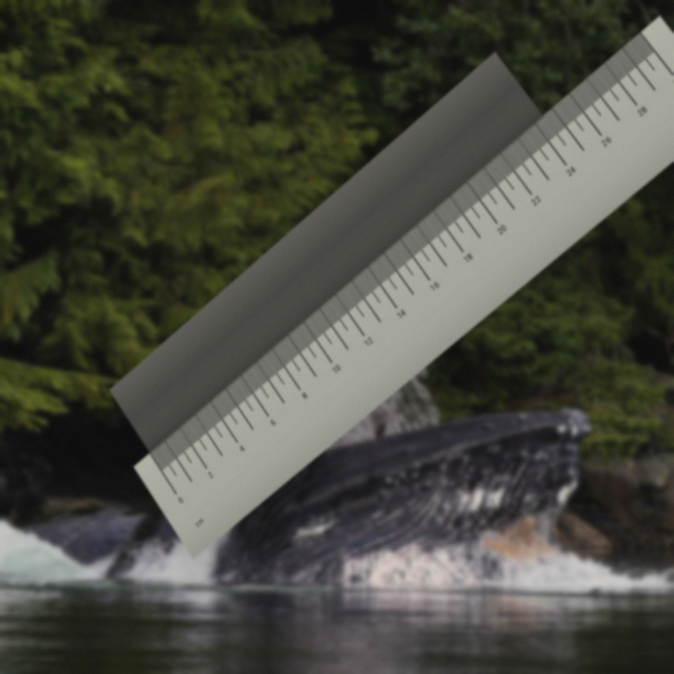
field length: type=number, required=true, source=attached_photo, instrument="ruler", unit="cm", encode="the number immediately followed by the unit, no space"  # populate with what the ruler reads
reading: 24.5cm
